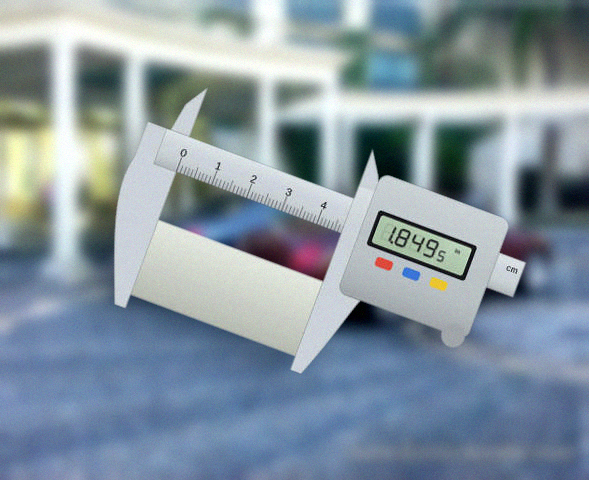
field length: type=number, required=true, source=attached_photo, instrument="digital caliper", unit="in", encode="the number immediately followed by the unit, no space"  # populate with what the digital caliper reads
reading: 1.8495in
